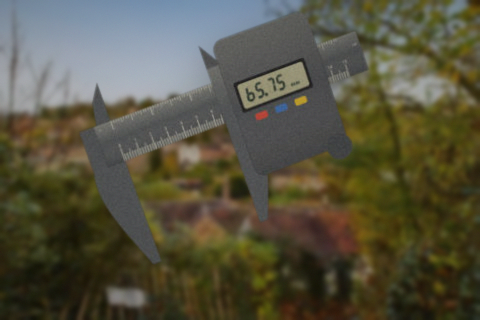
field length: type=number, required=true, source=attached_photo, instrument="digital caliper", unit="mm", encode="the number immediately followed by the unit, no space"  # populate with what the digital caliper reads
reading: 65.75mm
